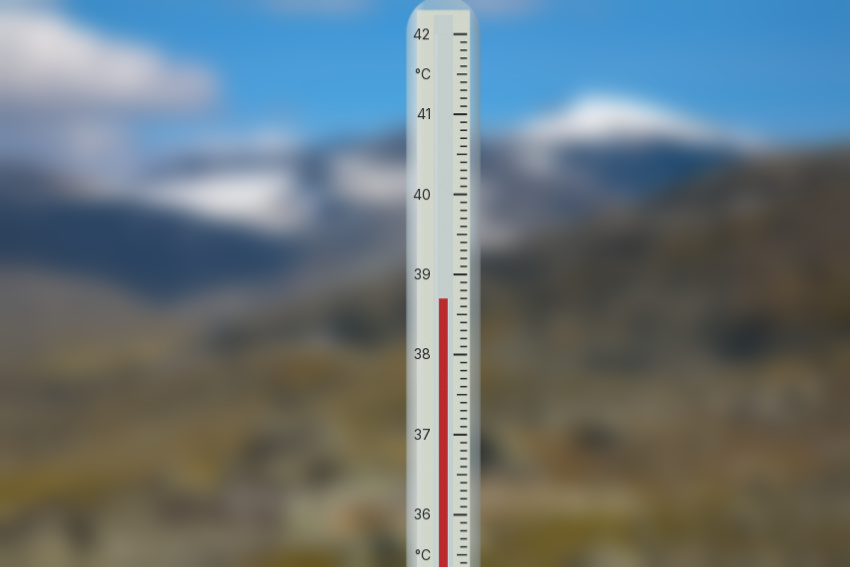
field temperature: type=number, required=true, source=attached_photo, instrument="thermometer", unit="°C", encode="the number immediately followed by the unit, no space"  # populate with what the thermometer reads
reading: 38.7°C
